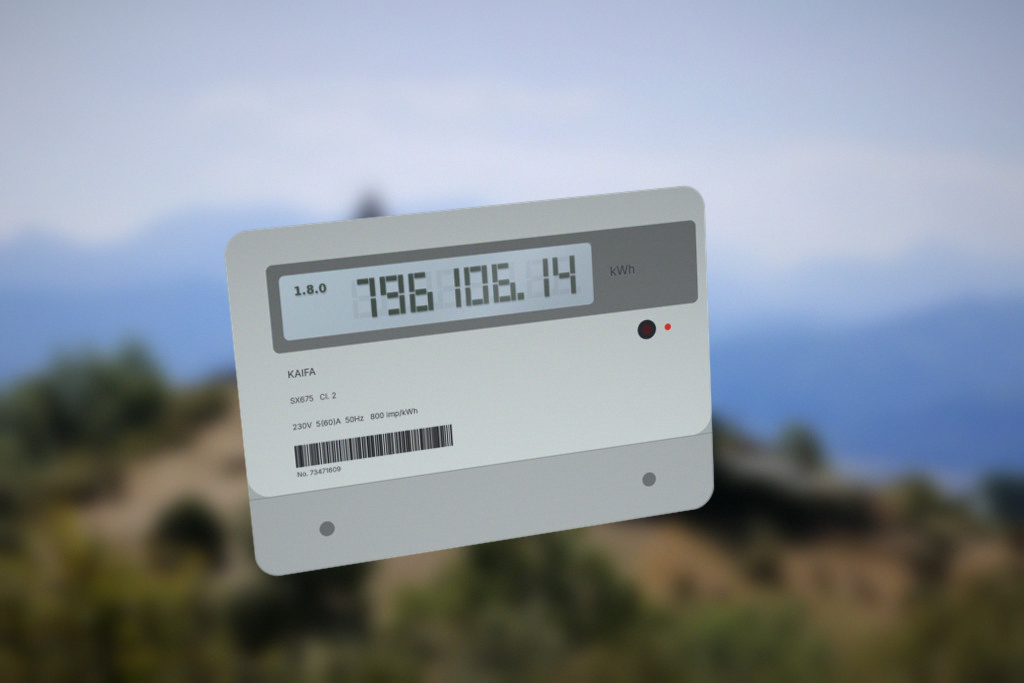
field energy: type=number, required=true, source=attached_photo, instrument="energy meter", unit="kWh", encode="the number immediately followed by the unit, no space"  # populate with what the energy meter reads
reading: 796106.14kWh
